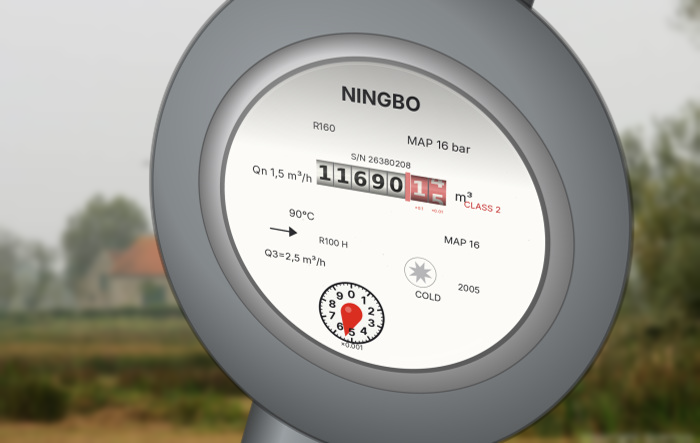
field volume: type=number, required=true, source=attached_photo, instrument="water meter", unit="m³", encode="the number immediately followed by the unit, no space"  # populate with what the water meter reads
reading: 11690.145m³
